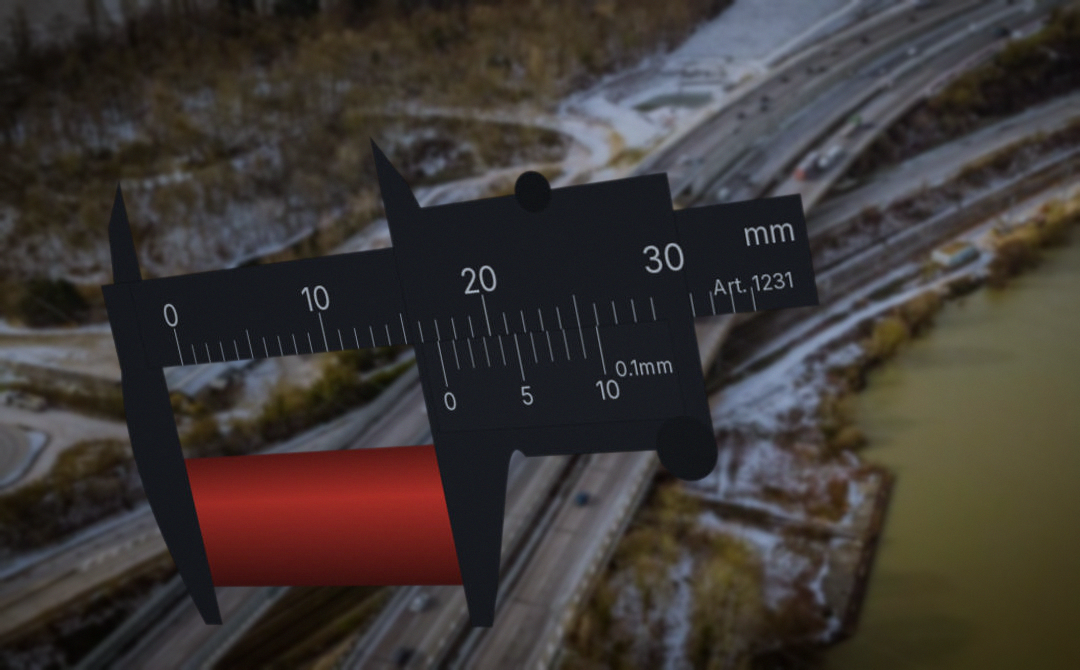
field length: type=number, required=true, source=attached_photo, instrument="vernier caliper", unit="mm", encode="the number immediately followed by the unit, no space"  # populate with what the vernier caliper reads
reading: 16.9mm
